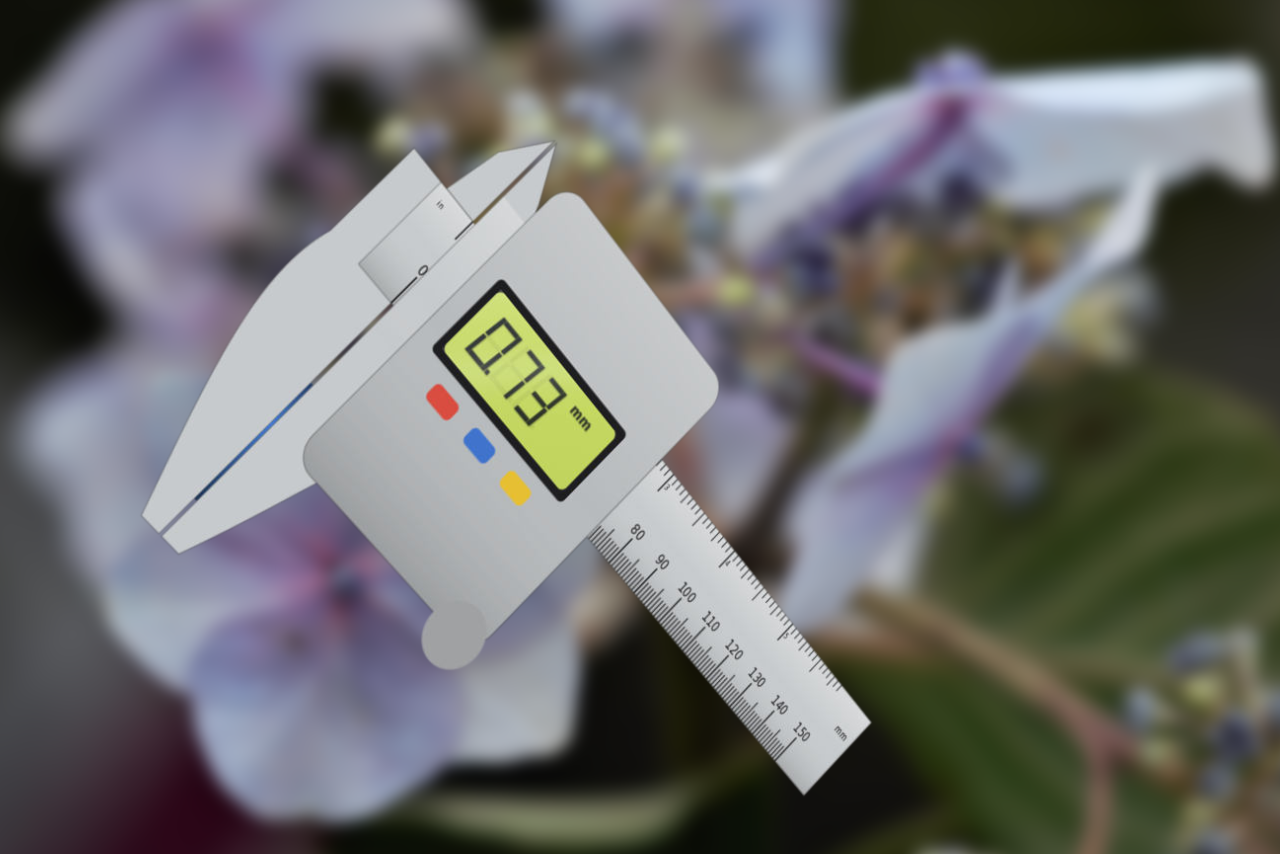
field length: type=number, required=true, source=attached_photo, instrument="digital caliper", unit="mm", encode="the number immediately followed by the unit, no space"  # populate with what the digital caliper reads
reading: 0.73mm
